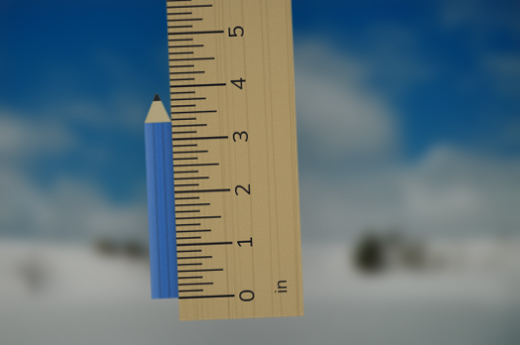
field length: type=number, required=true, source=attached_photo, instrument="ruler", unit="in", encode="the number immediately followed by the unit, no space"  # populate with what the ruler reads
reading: 3.875in
